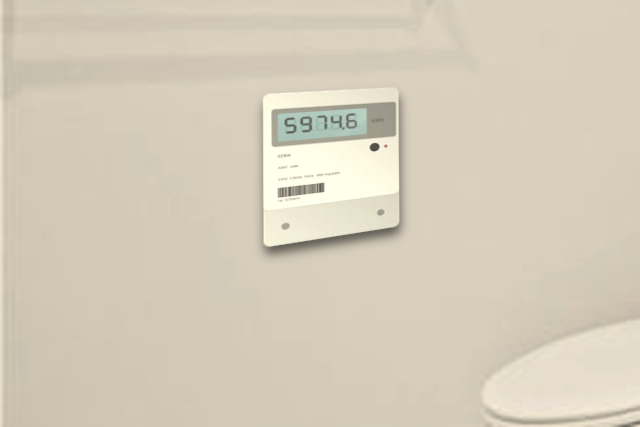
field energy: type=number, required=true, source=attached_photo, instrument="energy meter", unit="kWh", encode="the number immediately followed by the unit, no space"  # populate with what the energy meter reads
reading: 5974.6kWh
